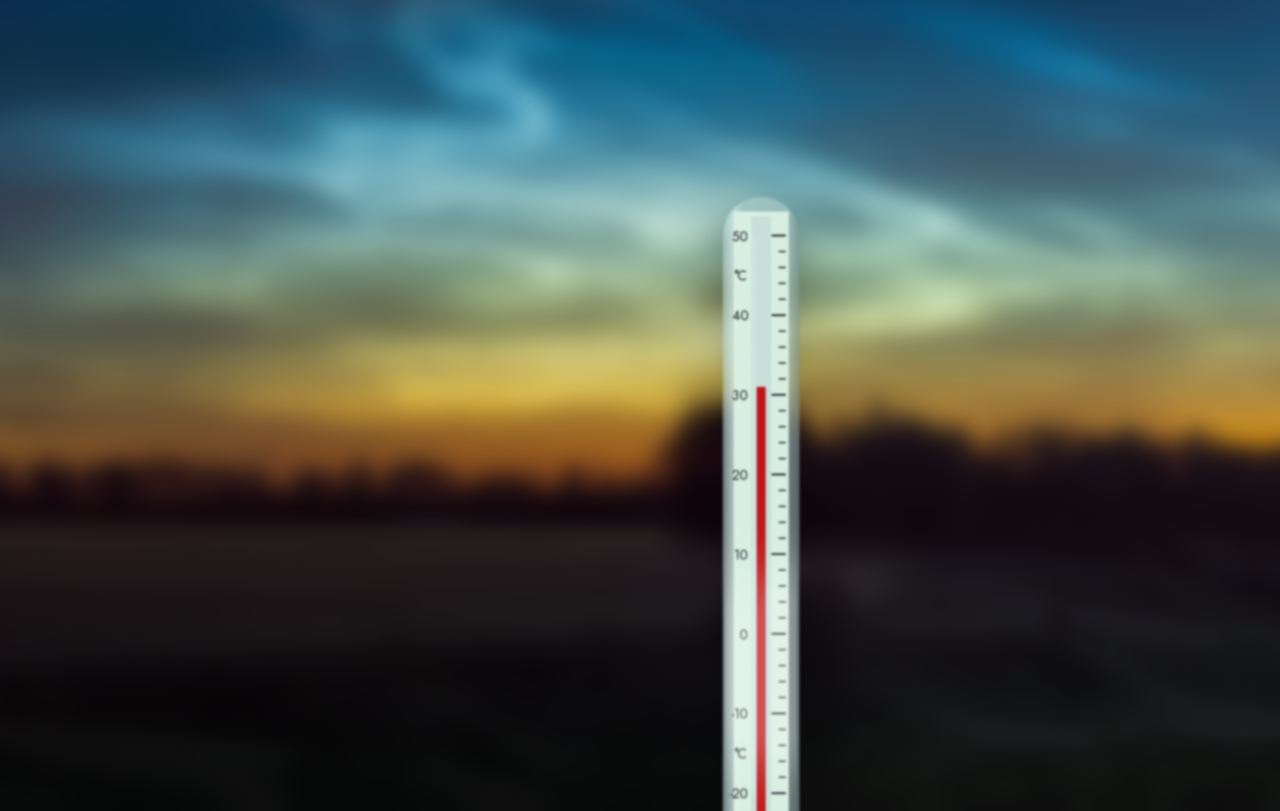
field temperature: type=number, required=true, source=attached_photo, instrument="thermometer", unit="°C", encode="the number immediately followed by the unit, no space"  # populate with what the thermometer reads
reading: 31°C
